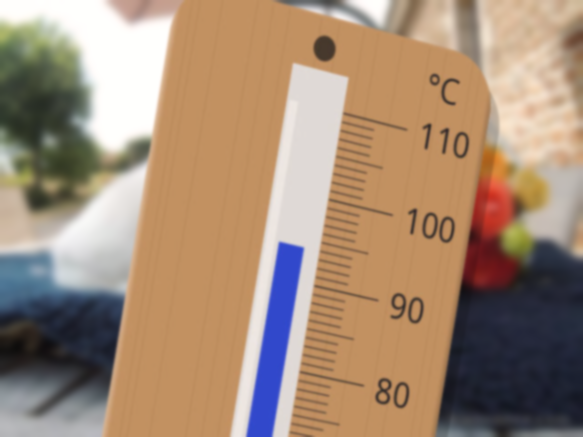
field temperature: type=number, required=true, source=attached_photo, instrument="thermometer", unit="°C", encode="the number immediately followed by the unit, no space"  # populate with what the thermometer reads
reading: 94°C
